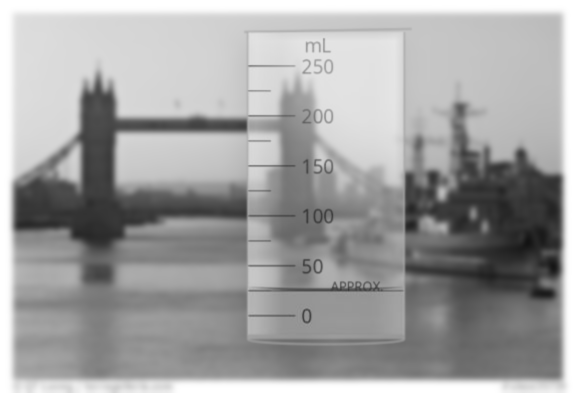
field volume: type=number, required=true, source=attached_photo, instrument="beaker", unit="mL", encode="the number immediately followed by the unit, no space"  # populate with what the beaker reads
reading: 25mL
